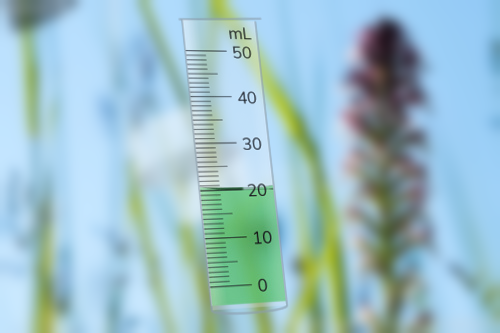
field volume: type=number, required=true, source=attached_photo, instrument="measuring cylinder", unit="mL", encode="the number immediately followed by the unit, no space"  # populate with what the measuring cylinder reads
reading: 20mL
